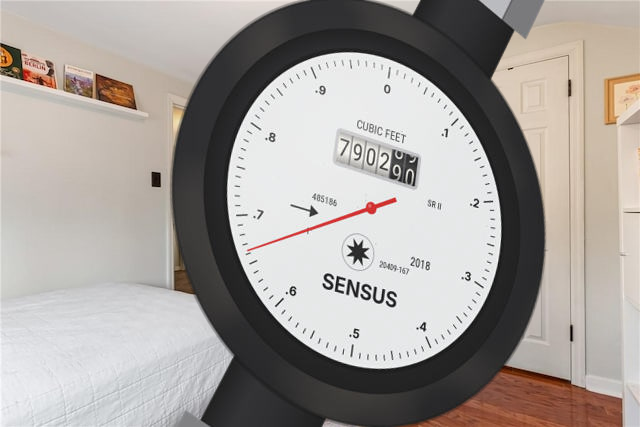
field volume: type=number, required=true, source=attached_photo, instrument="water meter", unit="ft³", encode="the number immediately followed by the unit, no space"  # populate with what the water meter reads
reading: 790289.66ft³
